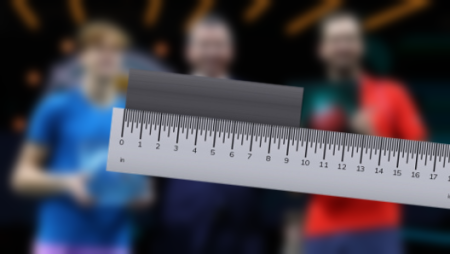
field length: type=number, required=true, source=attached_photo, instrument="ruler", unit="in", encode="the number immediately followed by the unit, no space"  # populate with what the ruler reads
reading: 9.5in
